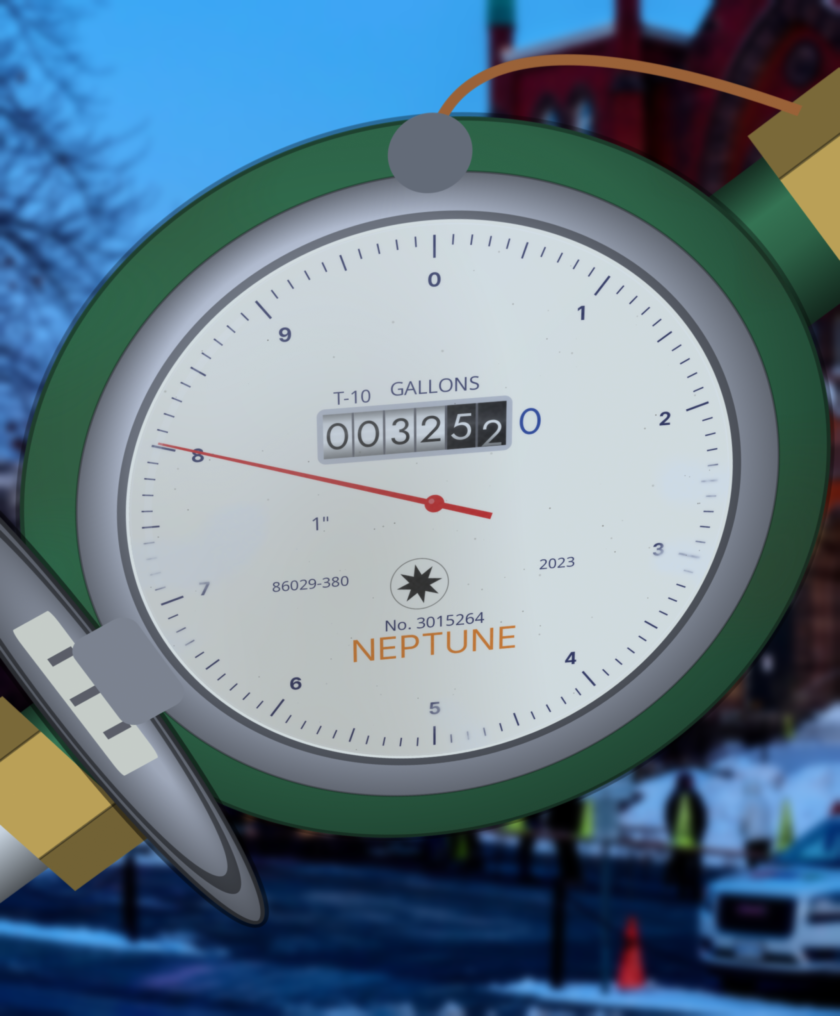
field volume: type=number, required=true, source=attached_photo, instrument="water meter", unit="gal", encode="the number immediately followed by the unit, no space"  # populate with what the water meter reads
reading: 32518.0gal
